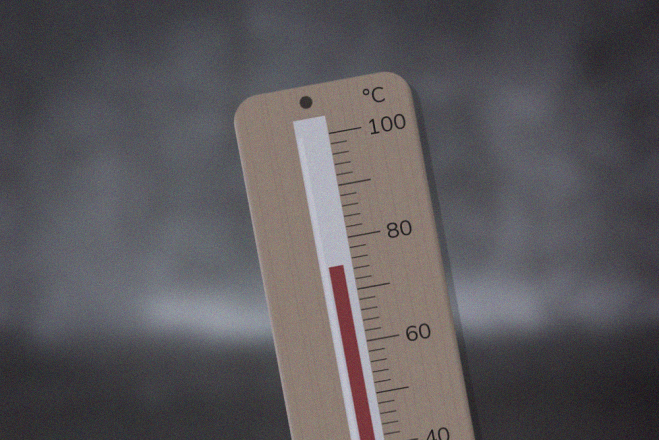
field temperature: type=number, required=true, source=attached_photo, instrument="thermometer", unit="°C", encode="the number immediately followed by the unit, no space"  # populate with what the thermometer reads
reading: 75°C
